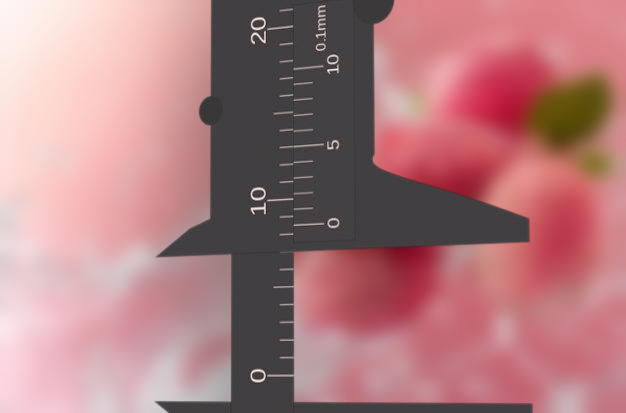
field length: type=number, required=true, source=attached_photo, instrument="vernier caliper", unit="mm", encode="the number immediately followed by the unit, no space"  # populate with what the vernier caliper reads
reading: 8.5mm
